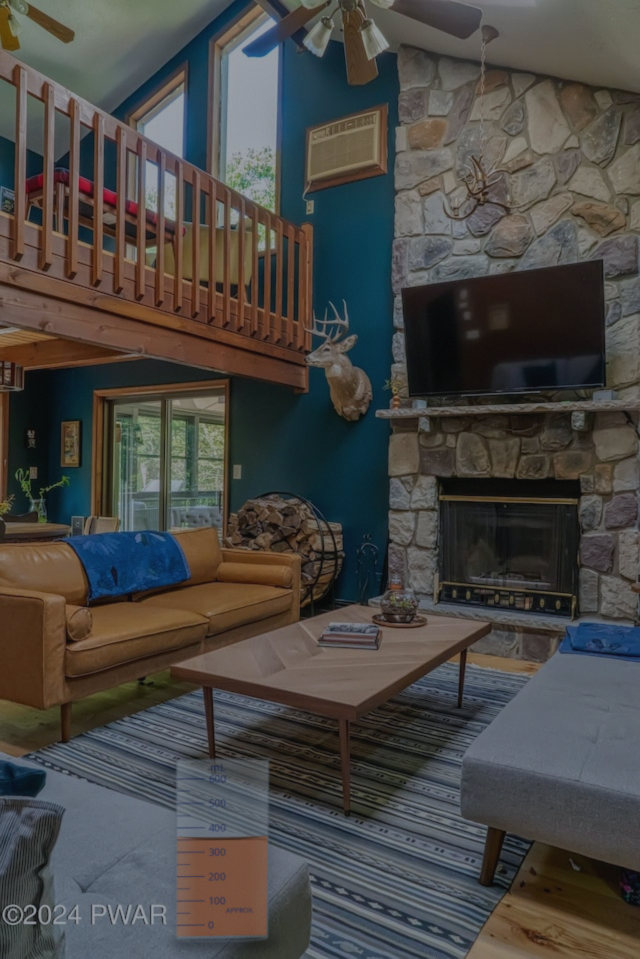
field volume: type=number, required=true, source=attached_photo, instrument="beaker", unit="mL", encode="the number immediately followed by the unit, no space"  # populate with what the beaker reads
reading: 350mL
